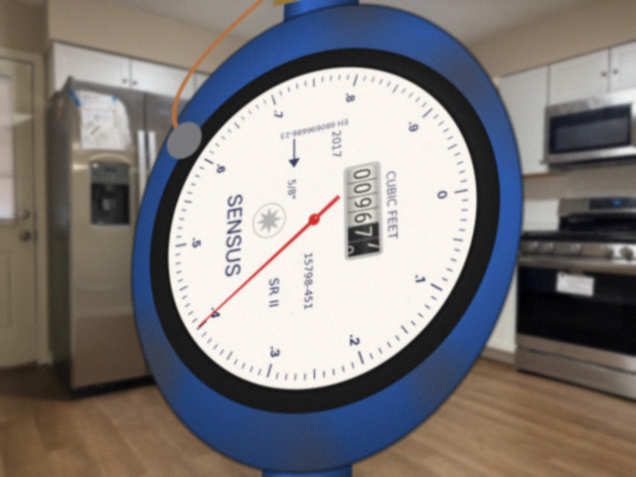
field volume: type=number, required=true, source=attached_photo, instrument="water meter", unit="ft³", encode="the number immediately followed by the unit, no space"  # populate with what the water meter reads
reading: 9677.40ft³
